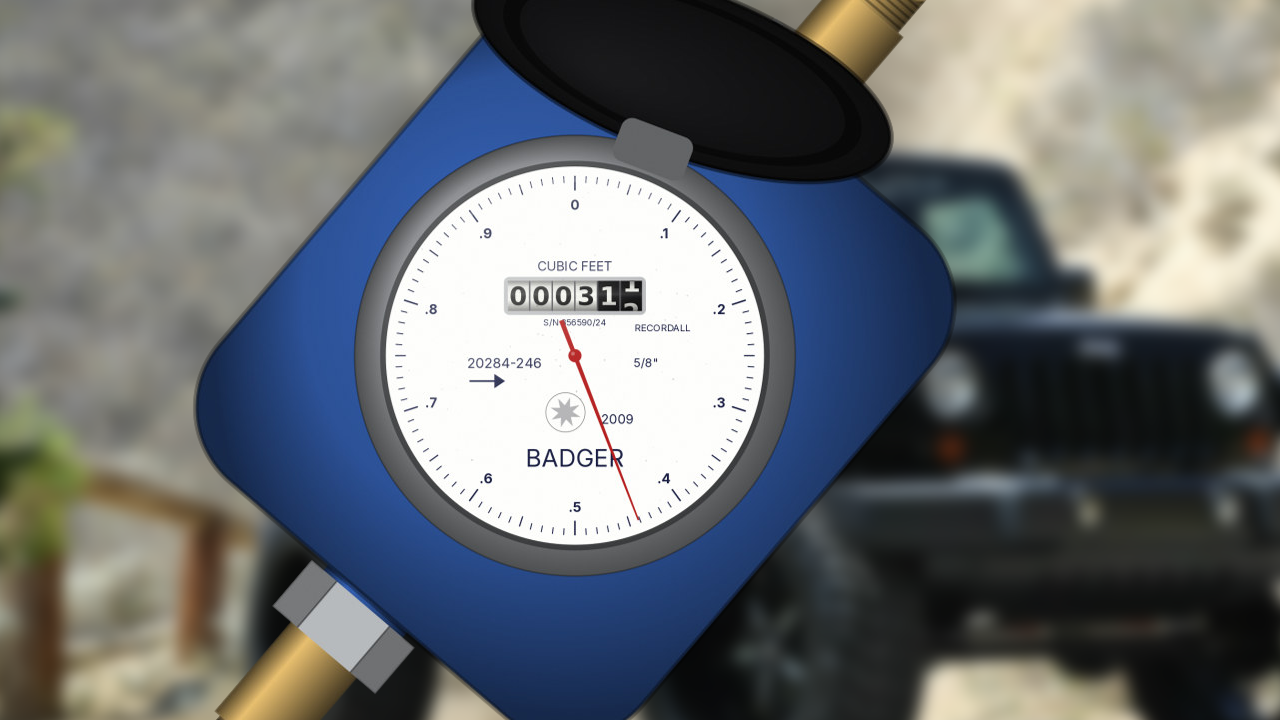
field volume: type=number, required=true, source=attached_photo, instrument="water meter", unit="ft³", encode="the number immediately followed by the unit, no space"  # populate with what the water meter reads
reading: 311.44ft³
